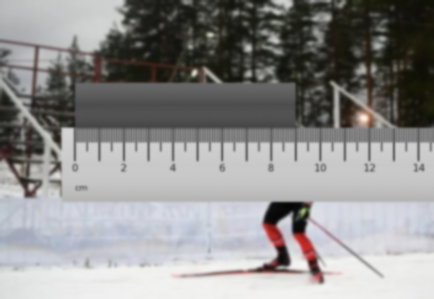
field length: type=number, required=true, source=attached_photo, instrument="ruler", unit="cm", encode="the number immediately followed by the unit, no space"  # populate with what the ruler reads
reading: 9cm
